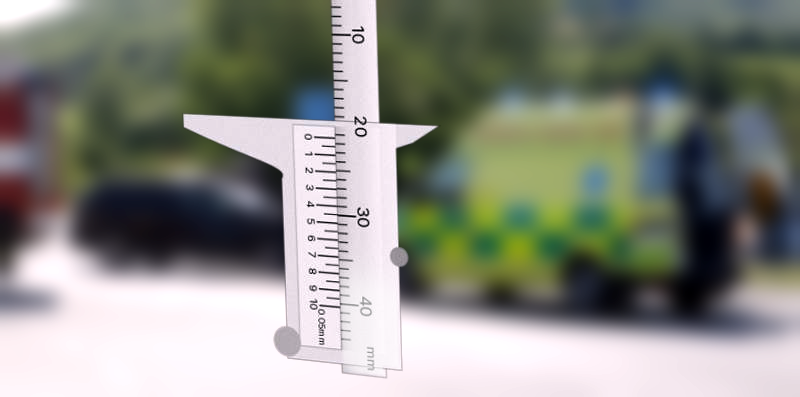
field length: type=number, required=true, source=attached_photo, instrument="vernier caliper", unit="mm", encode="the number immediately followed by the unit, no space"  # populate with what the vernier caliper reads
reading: 21.4mm
